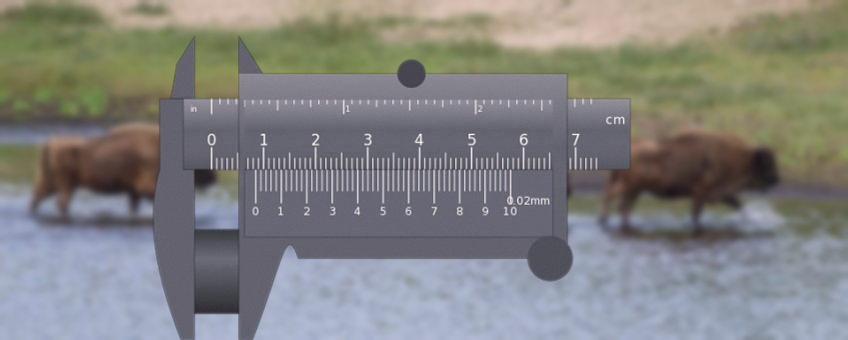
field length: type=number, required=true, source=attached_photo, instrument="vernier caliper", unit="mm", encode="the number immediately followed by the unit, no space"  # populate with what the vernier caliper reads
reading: 8.5mm
